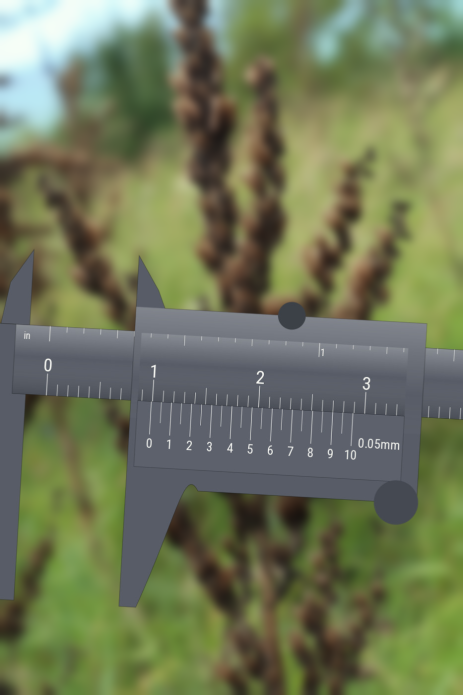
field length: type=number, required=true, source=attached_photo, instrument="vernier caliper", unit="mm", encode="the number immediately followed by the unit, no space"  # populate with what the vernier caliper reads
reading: 9.9mm
